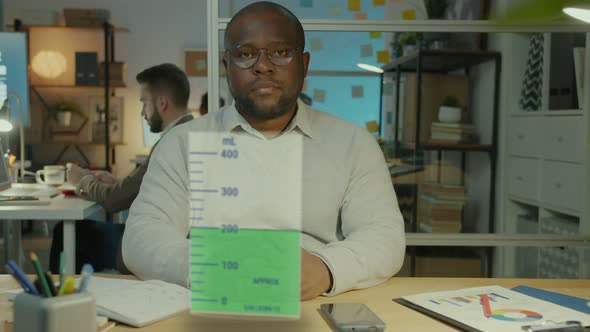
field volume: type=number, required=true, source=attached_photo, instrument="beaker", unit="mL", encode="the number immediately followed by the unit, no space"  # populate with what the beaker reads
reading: 200mL
